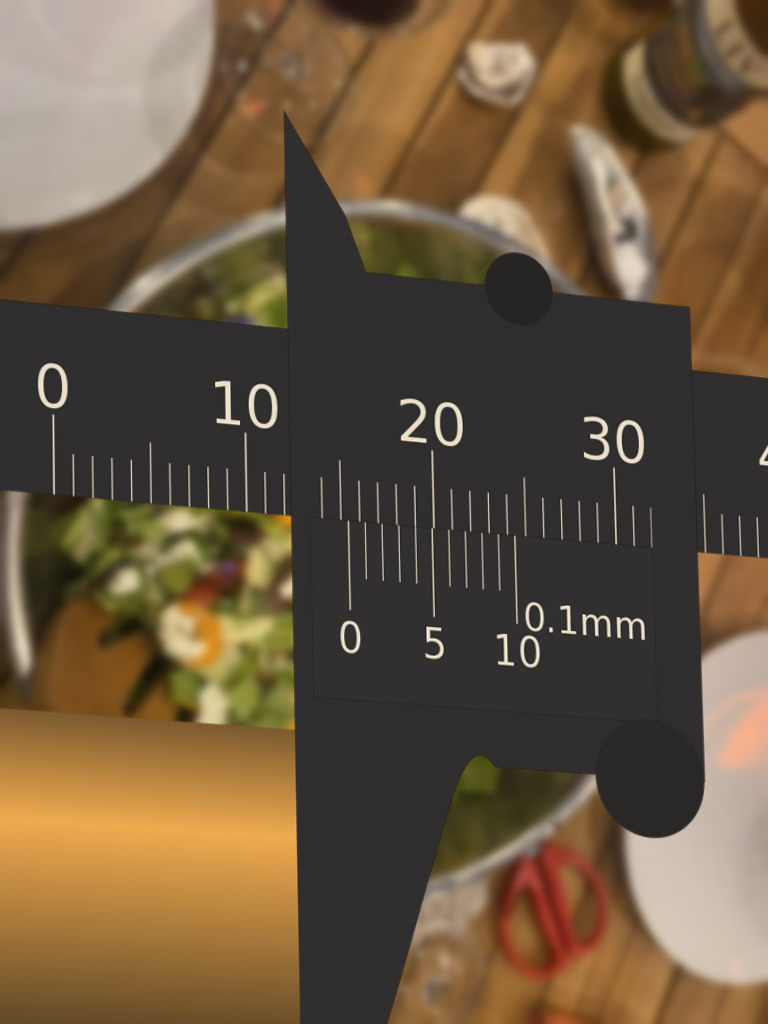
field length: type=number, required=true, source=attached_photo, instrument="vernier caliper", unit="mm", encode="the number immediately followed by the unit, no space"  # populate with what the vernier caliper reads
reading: 15.4mm
